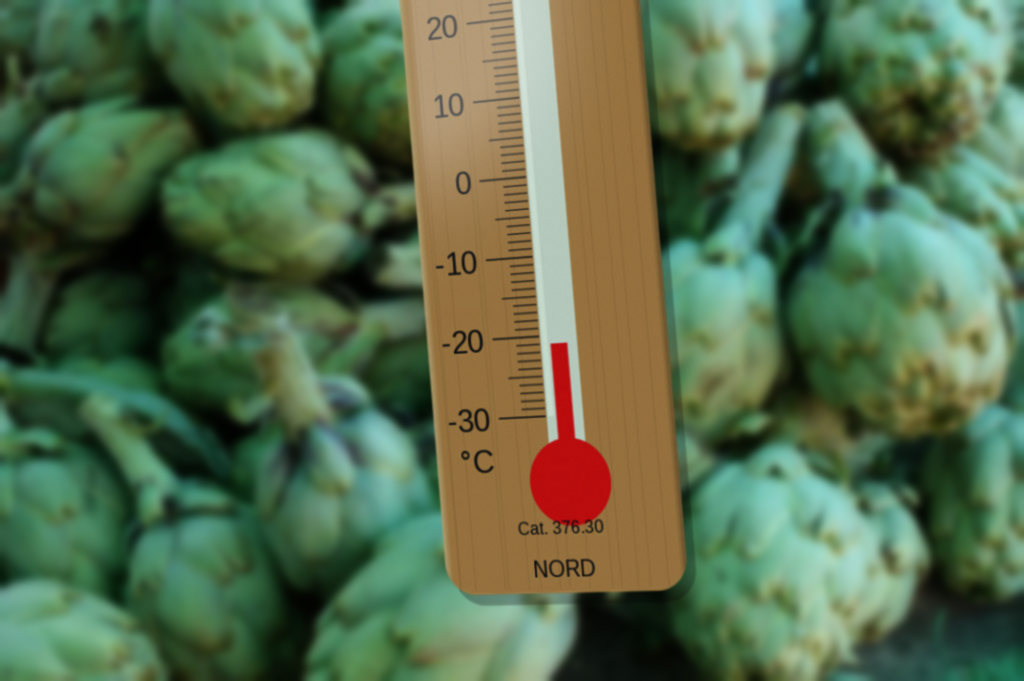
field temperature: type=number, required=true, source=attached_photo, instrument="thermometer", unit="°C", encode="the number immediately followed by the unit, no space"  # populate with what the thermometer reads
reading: -21°C
